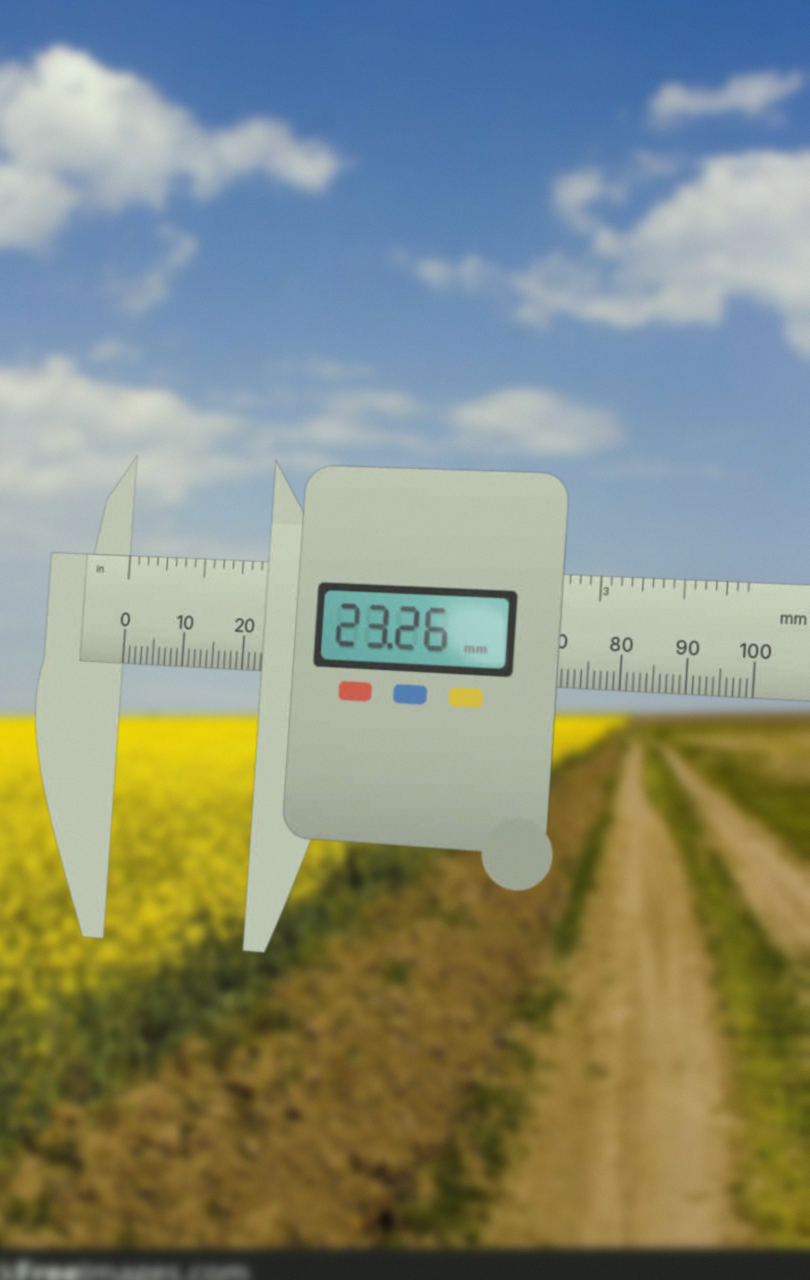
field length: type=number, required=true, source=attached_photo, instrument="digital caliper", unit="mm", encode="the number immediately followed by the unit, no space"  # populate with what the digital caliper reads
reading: 23.26mm
